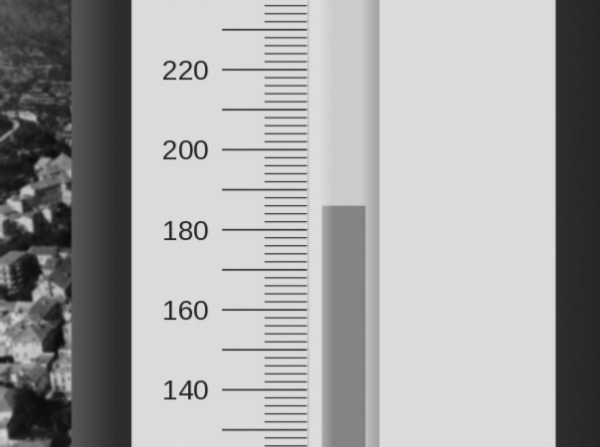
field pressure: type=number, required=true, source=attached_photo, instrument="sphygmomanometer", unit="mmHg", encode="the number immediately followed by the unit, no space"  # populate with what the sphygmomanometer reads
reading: 186mmHg
